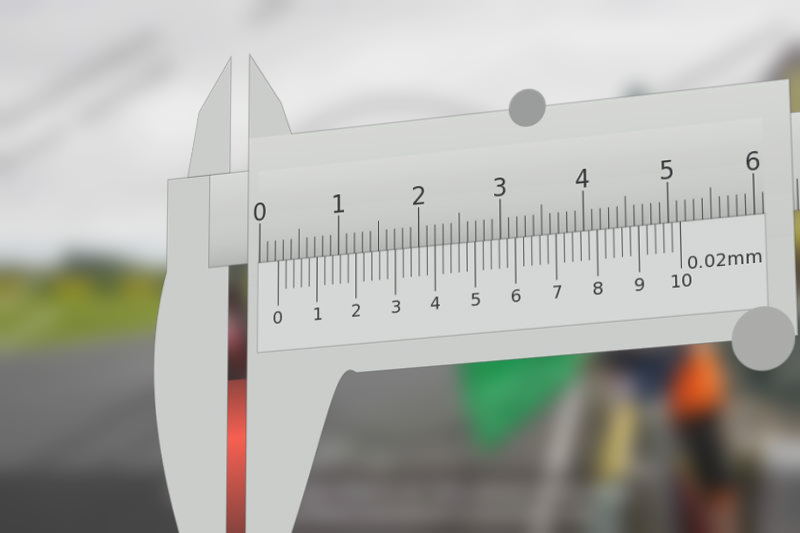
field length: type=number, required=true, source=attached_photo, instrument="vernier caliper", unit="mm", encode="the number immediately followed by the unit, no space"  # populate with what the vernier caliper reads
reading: 2.4mm
